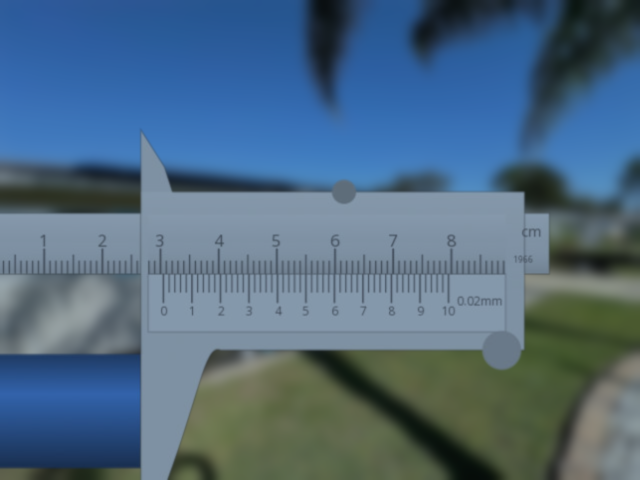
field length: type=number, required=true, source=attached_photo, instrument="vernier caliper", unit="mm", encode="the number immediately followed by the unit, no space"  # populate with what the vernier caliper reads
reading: 30.5mm
